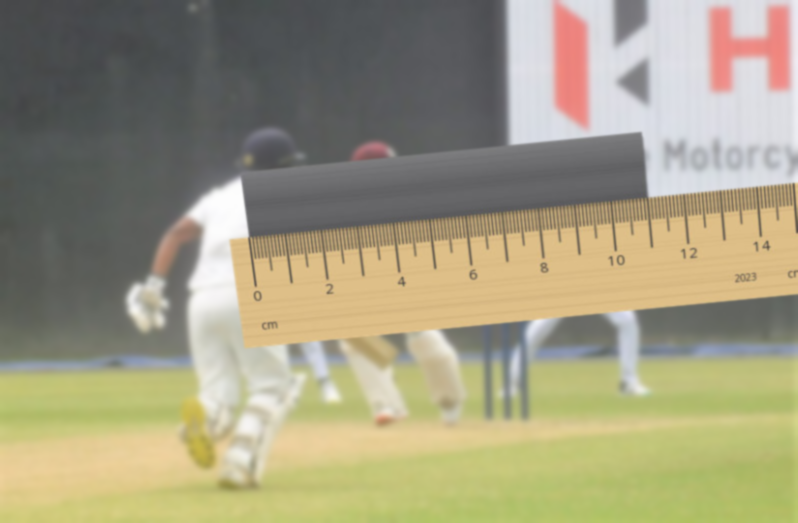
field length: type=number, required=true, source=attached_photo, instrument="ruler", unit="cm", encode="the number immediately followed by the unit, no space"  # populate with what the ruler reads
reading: 11cm
